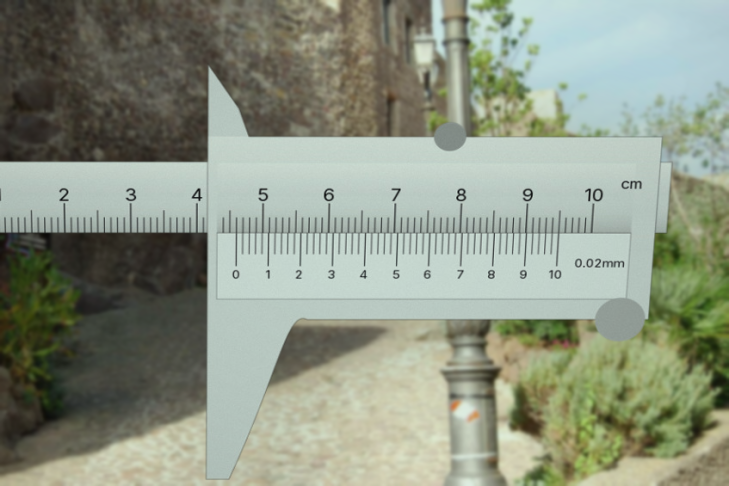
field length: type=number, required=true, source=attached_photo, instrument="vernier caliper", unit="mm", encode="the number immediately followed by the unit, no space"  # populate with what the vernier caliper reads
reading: 46.0mm
